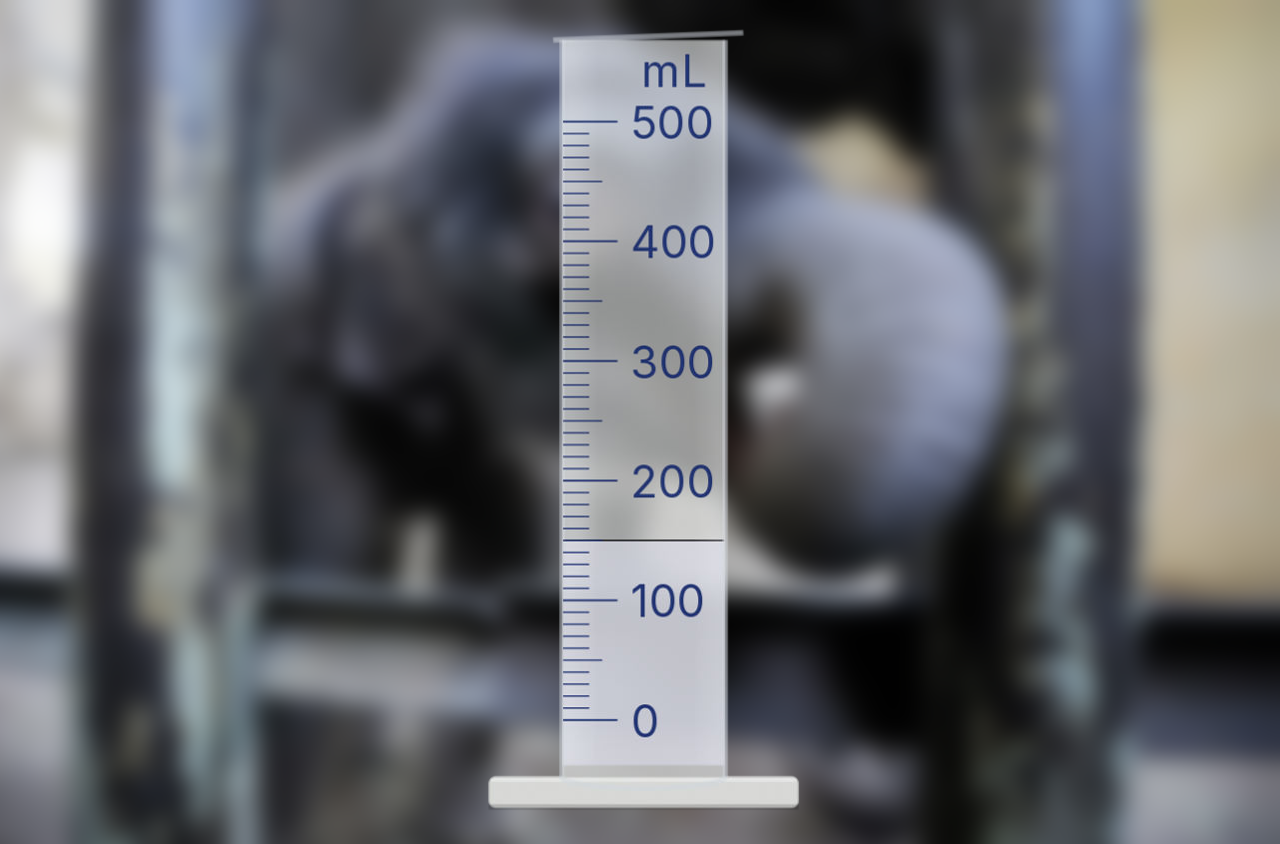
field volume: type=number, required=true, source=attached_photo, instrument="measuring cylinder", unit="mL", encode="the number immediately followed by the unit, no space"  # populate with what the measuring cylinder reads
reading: 150mL
